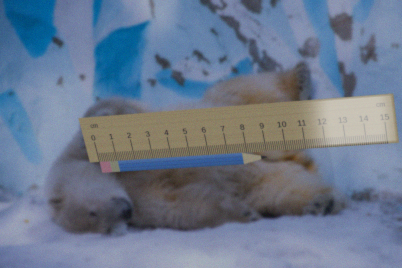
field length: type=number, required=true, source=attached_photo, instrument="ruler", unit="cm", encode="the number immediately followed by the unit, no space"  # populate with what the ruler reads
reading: 9cm
